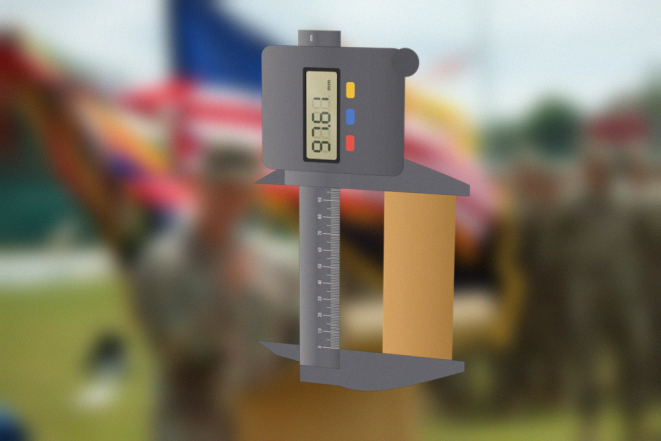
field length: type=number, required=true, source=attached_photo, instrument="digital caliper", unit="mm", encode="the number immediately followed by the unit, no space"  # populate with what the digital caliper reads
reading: 97.61mm
